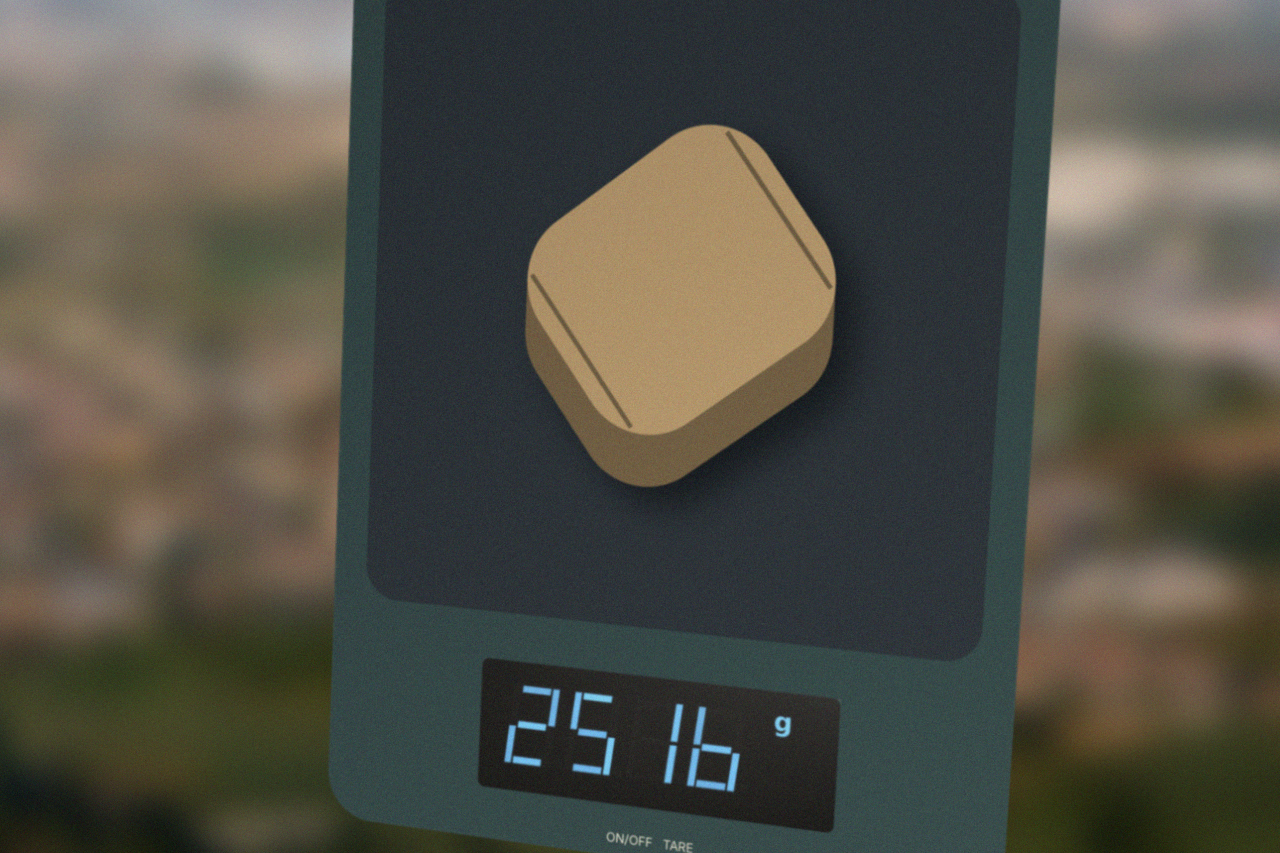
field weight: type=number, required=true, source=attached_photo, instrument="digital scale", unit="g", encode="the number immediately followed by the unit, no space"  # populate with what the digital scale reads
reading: 2516g
